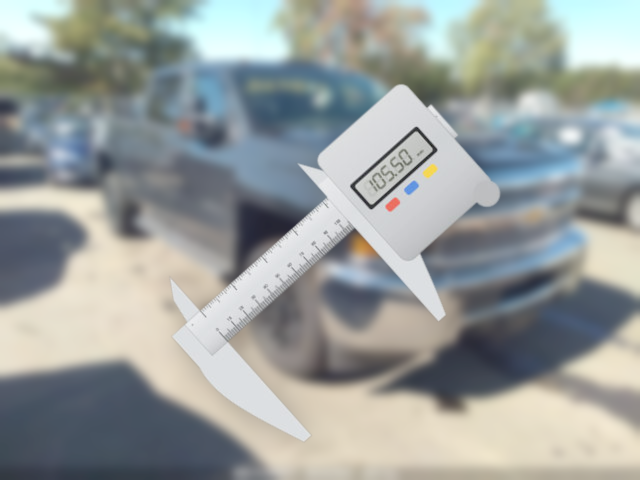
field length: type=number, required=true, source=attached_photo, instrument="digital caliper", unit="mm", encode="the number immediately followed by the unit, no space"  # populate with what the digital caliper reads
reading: 105.50mm
